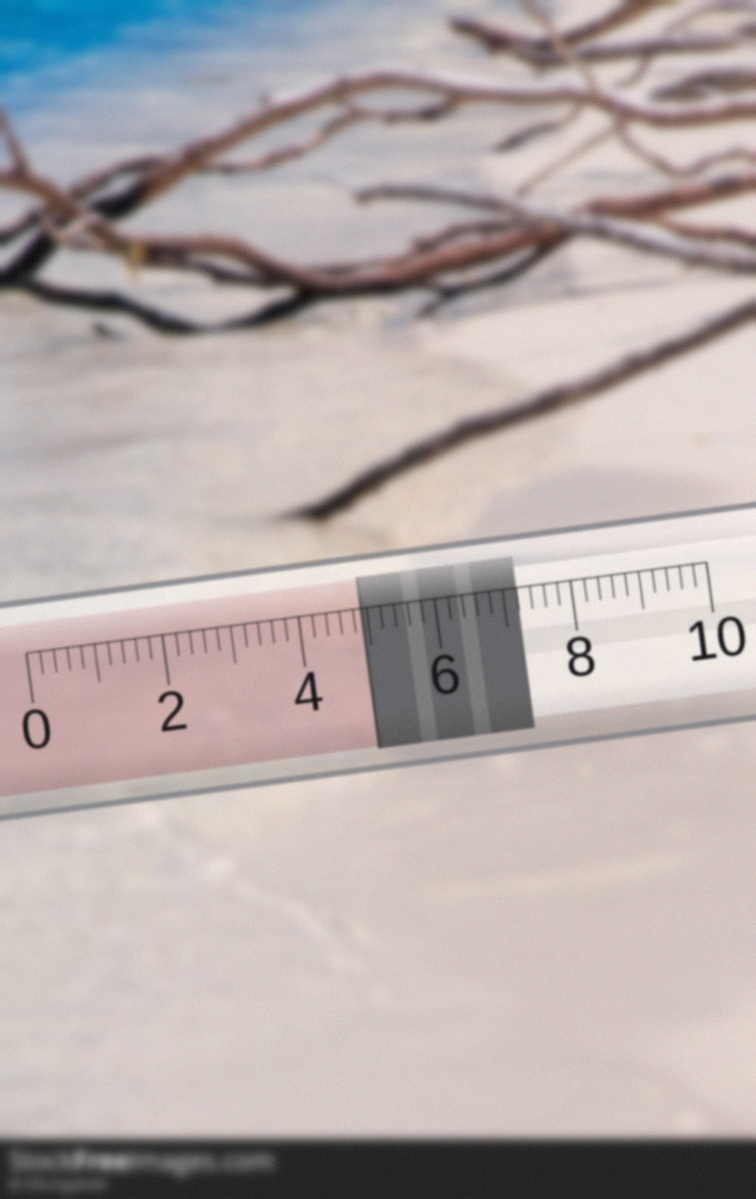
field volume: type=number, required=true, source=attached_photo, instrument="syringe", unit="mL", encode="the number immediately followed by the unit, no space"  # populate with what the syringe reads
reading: 4.9mL
